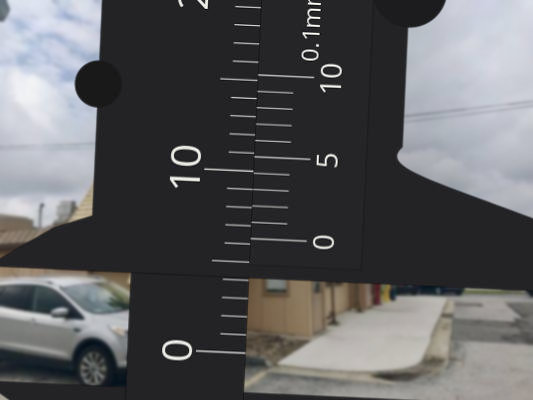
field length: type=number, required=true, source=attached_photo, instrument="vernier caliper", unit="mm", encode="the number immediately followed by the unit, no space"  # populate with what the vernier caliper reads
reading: 6.3mm
